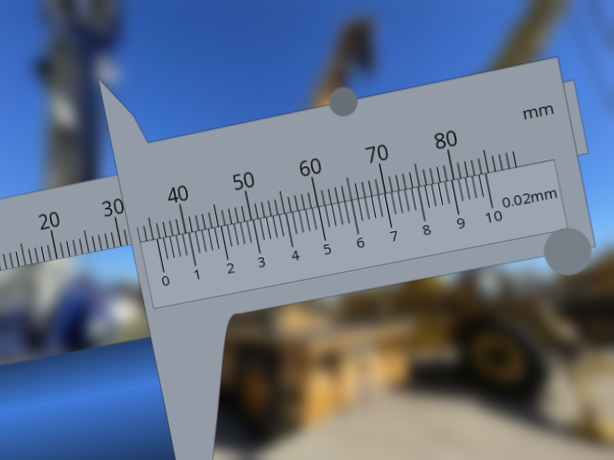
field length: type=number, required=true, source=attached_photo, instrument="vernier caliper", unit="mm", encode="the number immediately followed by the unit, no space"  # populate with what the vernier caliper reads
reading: 35.6mm
